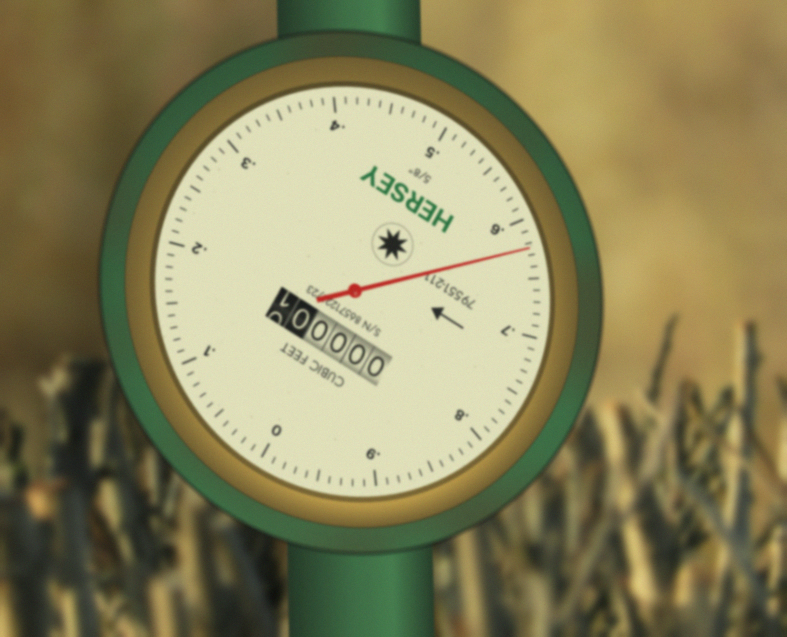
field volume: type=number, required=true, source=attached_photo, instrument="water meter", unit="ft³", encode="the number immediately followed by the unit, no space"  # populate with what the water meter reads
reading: 0.62ft³
